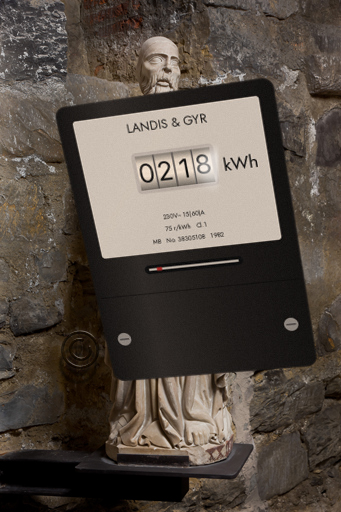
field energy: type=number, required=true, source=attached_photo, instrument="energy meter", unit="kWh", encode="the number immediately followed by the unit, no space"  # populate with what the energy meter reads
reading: 218kWh
